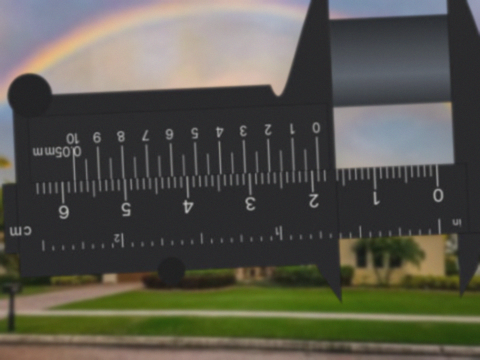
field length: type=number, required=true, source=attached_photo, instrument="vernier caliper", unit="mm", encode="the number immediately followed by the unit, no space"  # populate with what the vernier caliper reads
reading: 19.0mm
